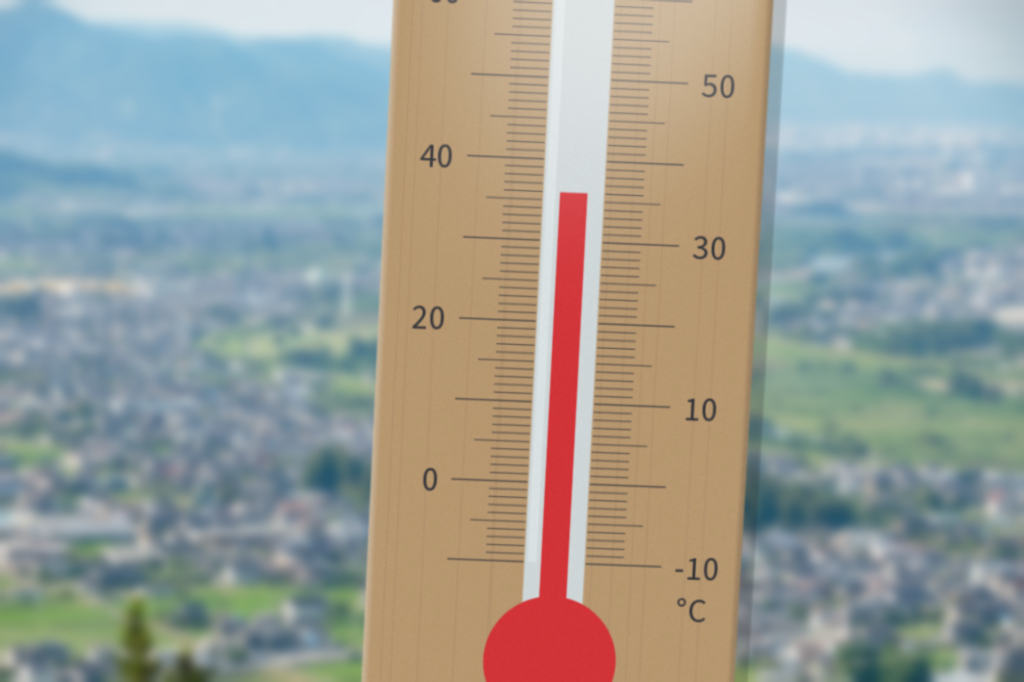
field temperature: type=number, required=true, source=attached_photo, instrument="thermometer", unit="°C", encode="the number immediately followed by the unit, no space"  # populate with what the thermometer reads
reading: 36°C
